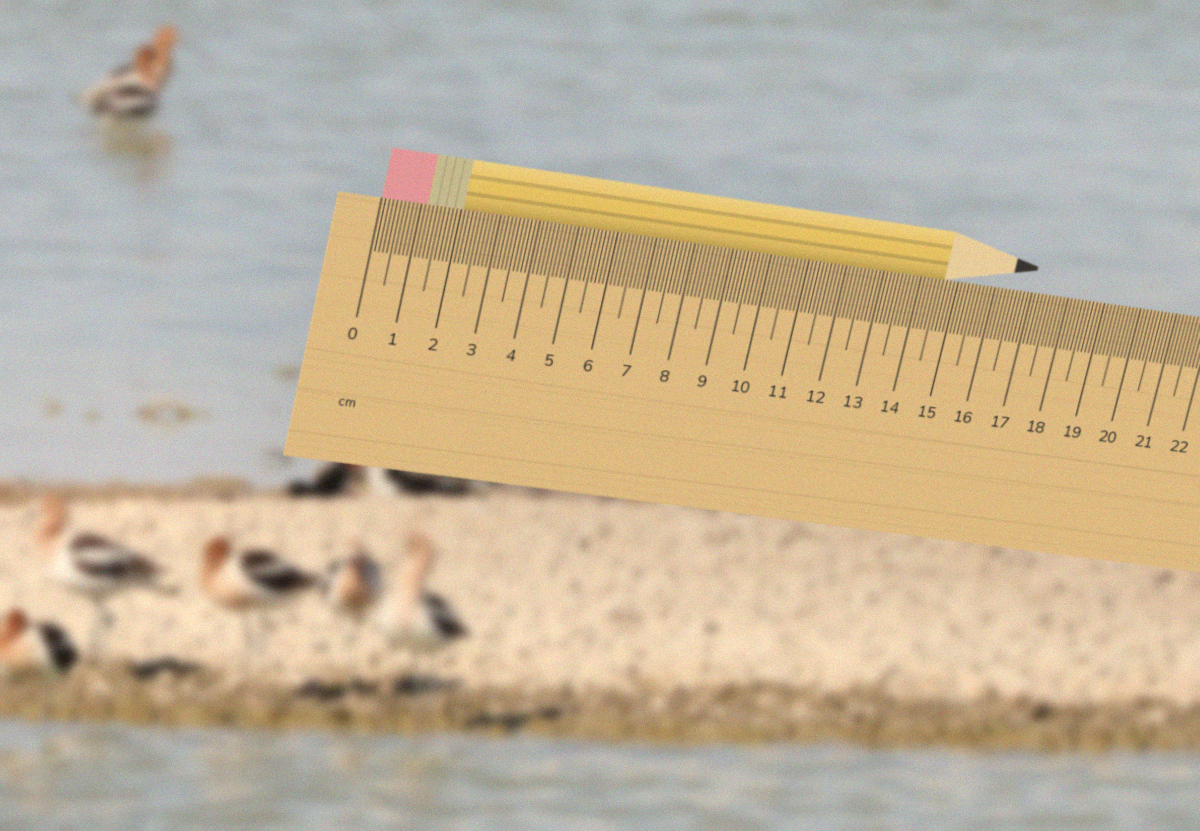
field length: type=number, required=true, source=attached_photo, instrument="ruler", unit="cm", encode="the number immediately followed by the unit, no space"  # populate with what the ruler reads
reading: 17cm
